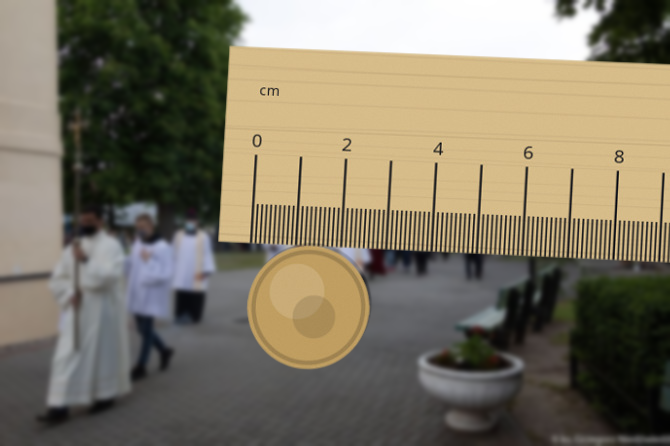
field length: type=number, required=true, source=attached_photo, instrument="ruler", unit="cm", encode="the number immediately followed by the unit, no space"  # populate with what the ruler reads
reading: 2.7cm
